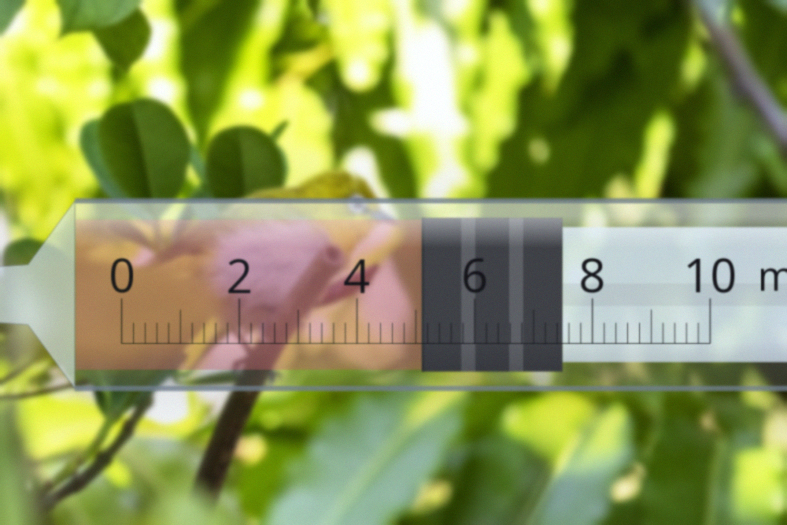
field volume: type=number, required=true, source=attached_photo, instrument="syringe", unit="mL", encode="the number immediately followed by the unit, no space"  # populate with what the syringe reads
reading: 5.1mL
